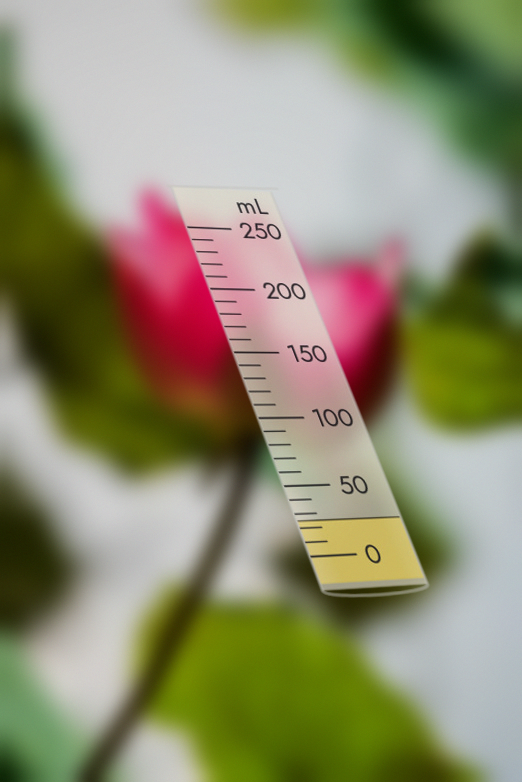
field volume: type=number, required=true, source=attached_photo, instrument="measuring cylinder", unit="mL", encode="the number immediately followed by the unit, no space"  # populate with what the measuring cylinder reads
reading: 25mL
